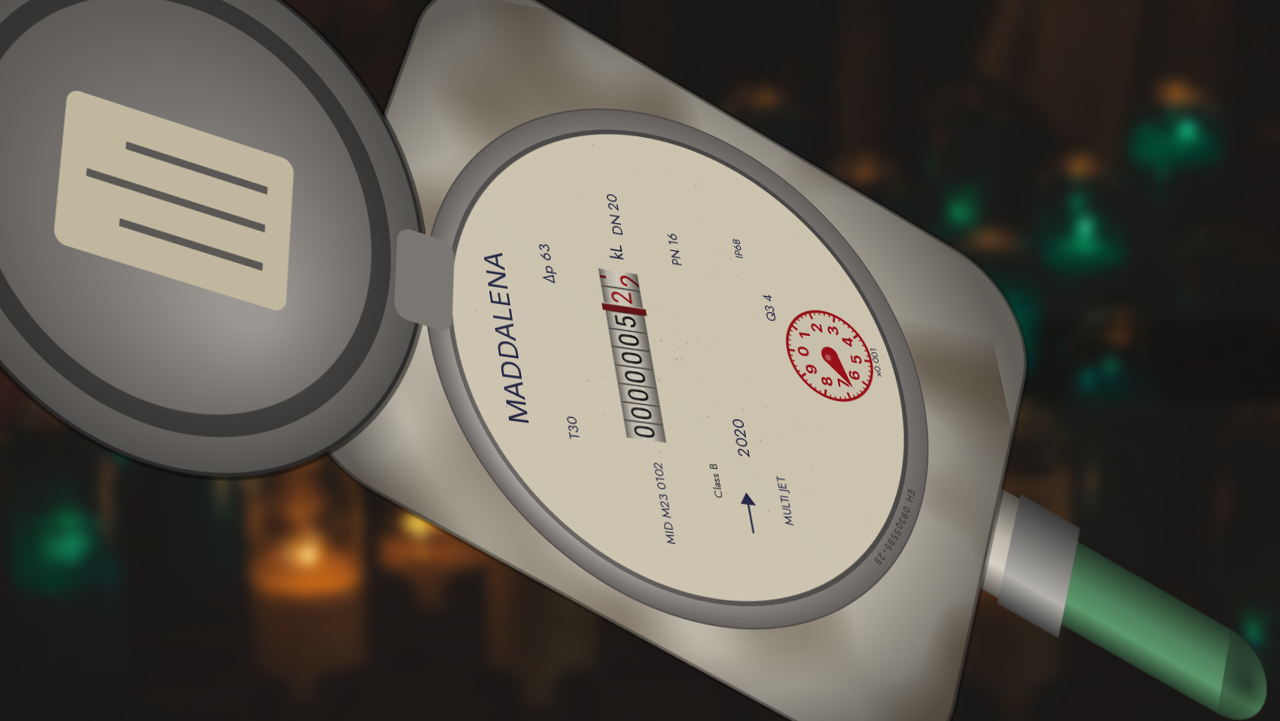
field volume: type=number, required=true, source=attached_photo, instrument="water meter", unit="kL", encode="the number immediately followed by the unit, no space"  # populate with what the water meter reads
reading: 5.216kL
